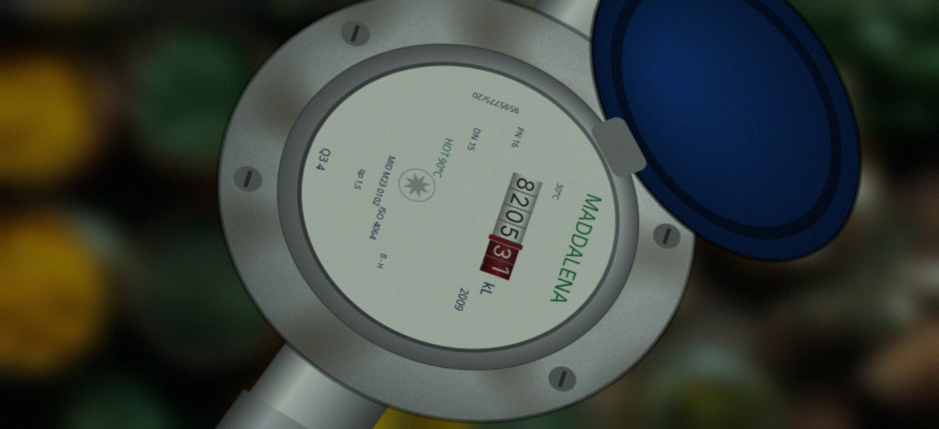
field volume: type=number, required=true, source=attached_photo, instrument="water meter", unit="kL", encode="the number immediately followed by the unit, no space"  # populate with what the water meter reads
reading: 8205.31kL
